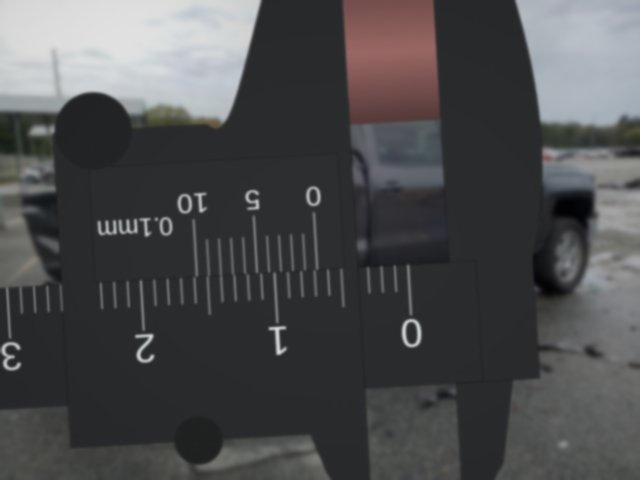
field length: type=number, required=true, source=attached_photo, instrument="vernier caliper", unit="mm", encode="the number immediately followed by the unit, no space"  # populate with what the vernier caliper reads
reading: 6.8mm
